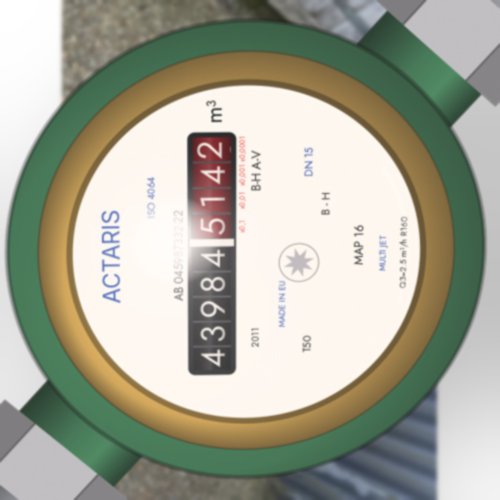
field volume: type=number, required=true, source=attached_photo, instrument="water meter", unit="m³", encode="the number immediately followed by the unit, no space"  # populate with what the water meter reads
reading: 43984.5142m³
